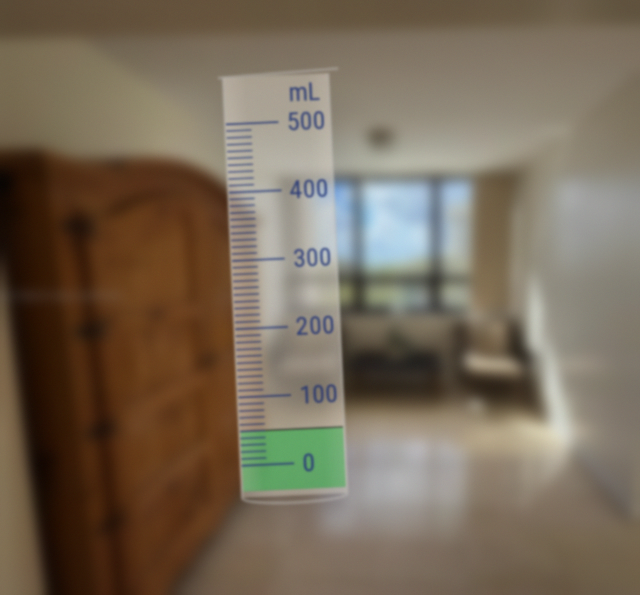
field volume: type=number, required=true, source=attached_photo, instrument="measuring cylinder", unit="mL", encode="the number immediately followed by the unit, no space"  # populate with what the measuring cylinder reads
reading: 50mL
